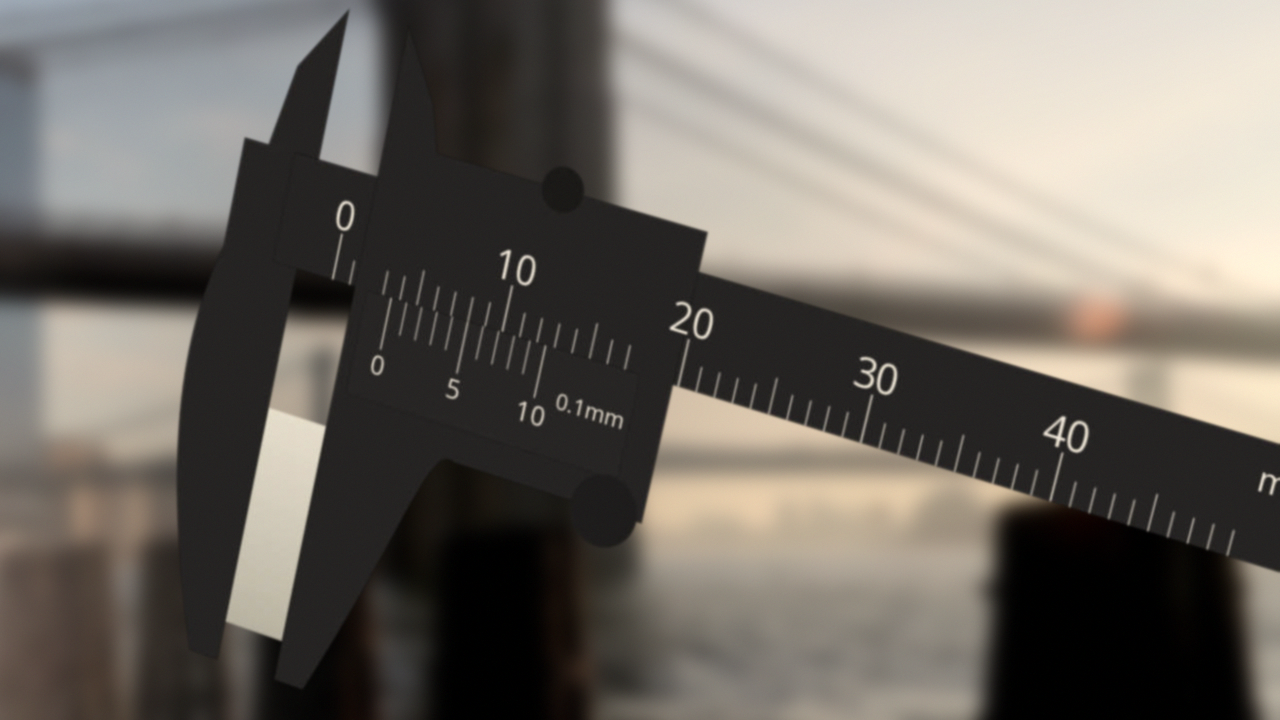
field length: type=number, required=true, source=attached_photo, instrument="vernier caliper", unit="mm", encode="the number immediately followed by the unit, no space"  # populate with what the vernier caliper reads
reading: 3.5mm
